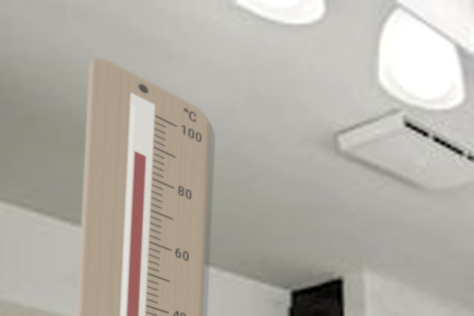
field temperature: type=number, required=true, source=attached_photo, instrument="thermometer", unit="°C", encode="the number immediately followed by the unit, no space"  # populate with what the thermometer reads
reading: 86°C
